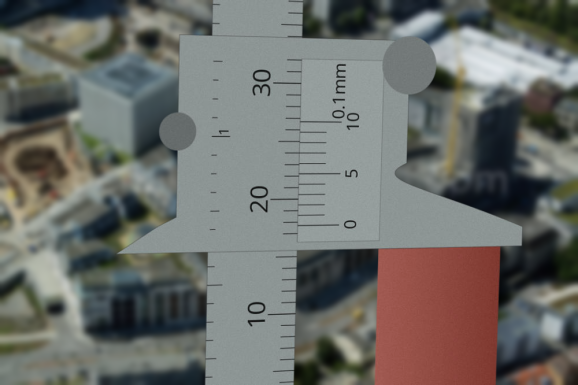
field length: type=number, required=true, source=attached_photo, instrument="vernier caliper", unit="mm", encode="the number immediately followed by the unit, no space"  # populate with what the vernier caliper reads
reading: 17.7mm
